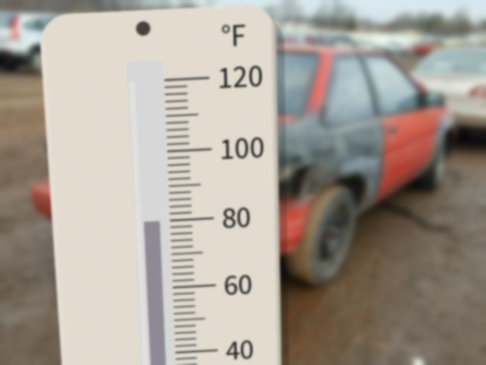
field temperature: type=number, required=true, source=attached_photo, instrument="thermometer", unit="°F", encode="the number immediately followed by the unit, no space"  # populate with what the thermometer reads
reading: 80°F
